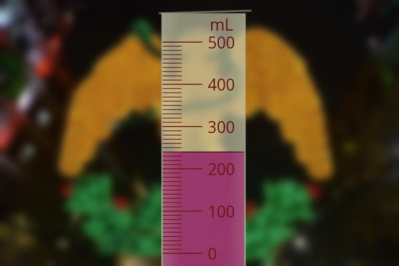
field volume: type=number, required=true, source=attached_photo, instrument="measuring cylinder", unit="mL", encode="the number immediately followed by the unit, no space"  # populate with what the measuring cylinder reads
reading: 240mL
